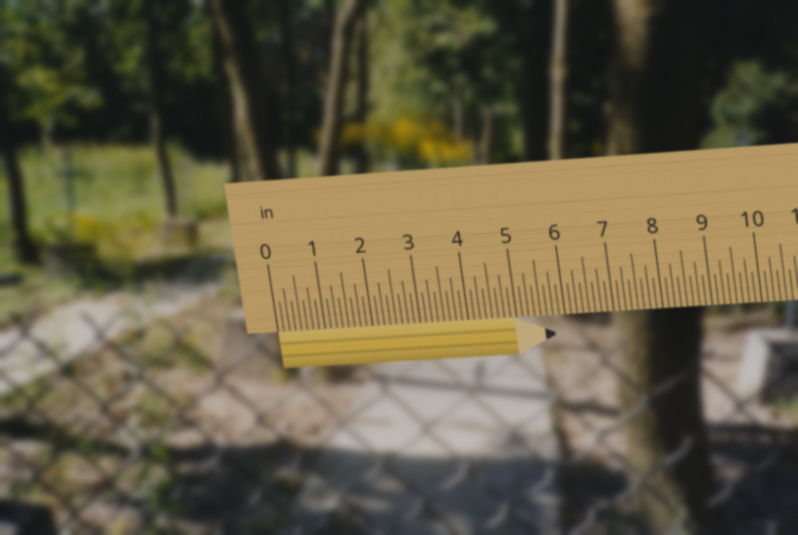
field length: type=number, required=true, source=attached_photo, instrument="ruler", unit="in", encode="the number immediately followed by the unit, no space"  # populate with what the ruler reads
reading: 5.75in
